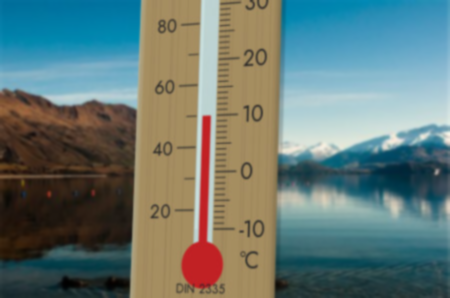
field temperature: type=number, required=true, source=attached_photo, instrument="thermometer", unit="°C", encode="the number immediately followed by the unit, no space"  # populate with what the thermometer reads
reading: 10°C
